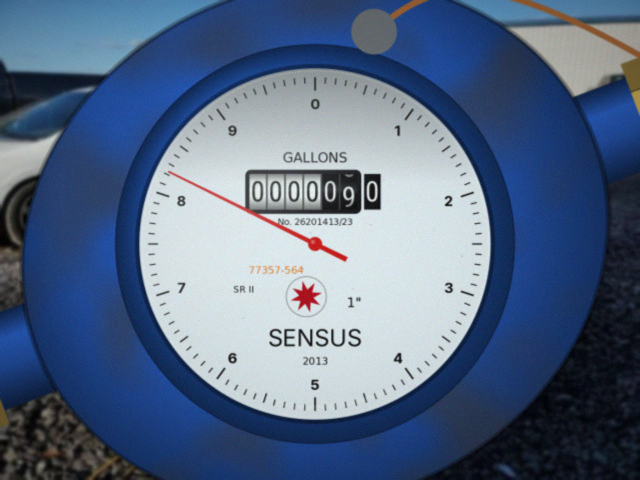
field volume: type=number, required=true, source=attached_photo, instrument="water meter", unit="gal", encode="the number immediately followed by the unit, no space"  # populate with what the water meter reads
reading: 88.2gal
